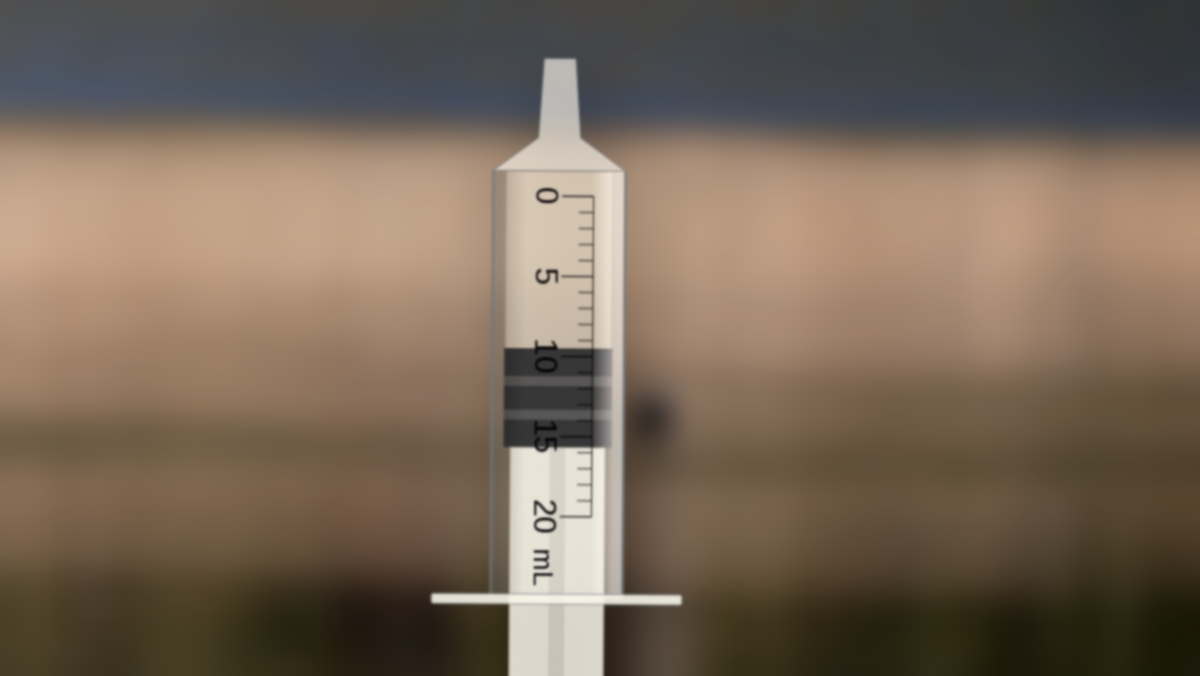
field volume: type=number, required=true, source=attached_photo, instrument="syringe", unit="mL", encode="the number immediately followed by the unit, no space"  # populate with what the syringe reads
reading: 9.5mL
